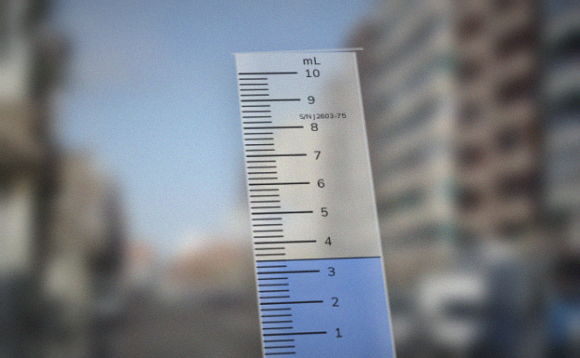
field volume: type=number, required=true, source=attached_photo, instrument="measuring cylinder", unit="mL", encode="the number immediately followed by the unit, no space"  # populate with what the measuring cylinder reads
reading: 3.4mL
